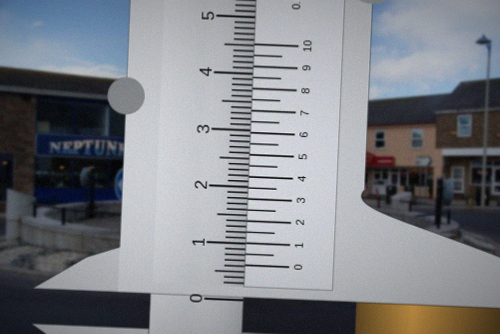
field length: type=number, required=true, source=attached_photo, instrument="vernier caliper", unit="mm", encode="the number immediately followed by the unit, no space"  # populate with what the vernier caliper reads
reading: 6.2mm
